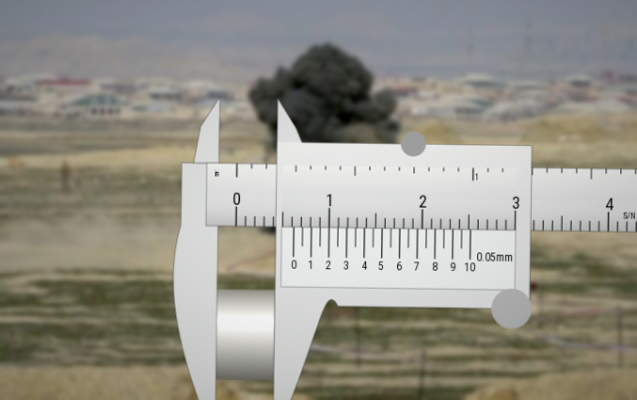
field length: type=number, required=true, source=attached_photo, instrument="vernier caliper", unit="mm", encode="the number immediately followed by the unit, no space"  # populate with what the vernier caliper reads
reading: 6.2mm
